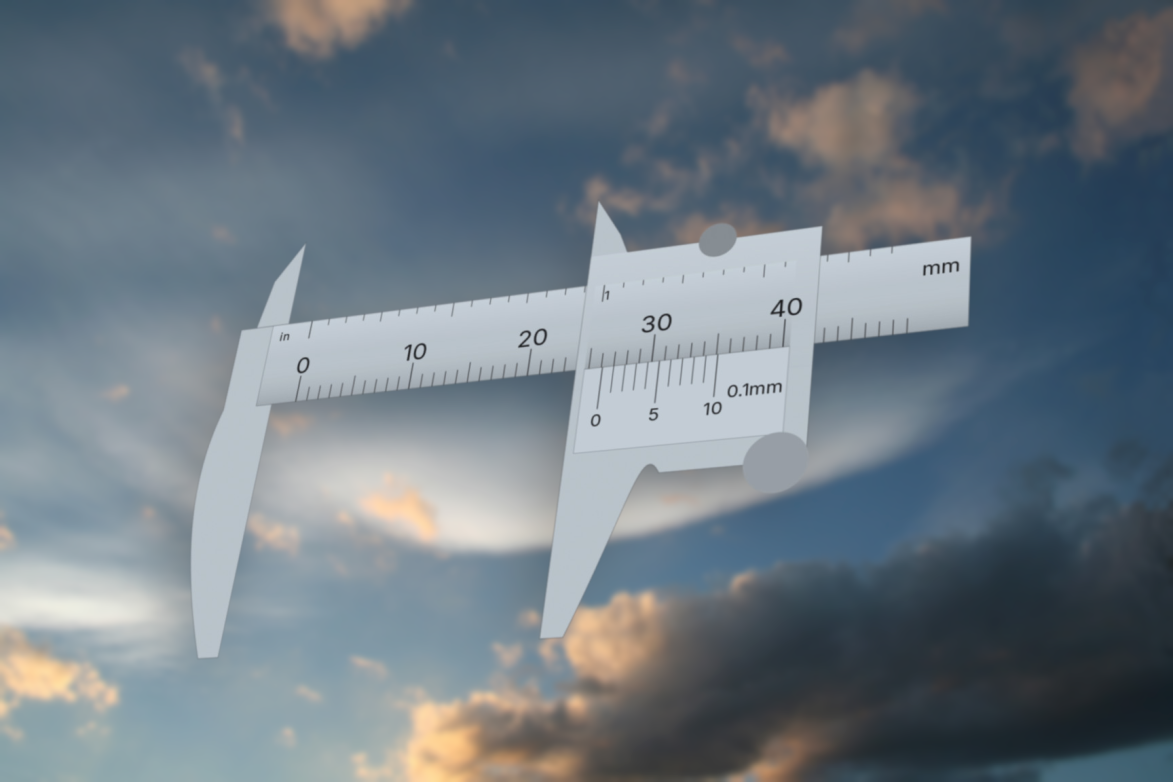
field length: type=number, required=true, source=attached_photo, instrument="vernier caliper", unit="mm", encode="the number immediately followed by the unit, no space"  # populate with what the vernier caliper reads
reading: 26.1mm
